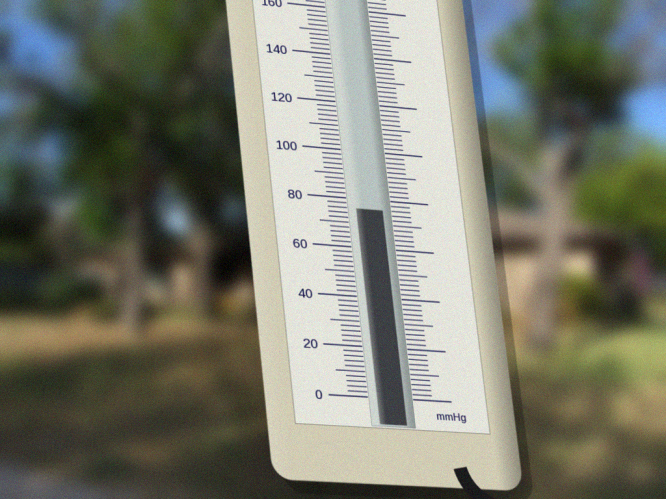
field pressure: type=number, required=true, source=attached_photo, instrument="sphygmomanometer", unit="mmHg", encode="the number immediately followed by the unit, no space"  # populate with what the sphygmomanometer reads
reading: 76mmHg
